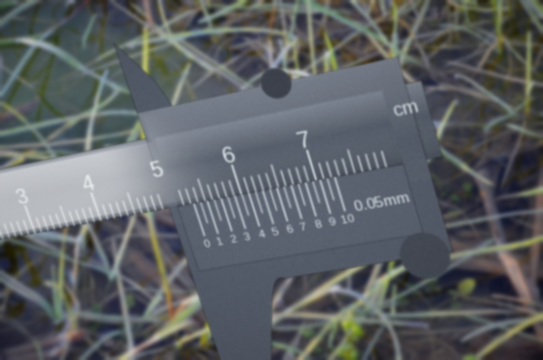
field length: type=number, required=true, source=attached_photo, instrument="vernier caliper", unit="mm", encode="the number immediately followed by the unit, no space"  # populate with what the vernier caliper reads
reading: 53.4mm
